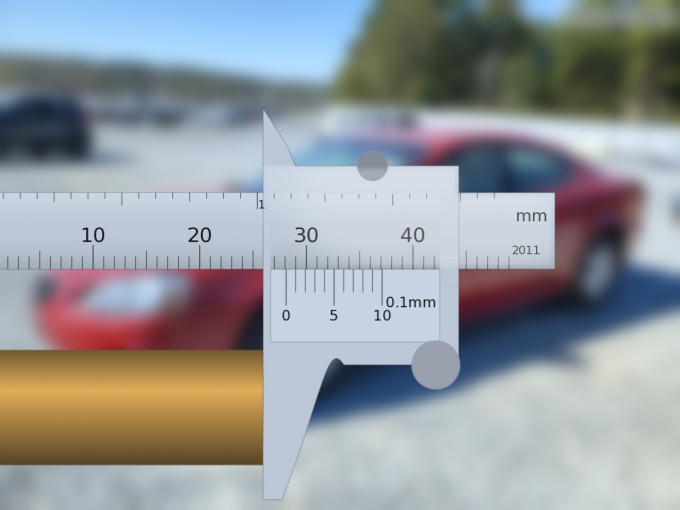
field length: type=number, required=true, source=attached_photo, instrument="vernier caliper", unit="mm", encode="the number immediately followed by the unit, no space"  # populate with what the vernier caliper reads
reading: 28.1mm
